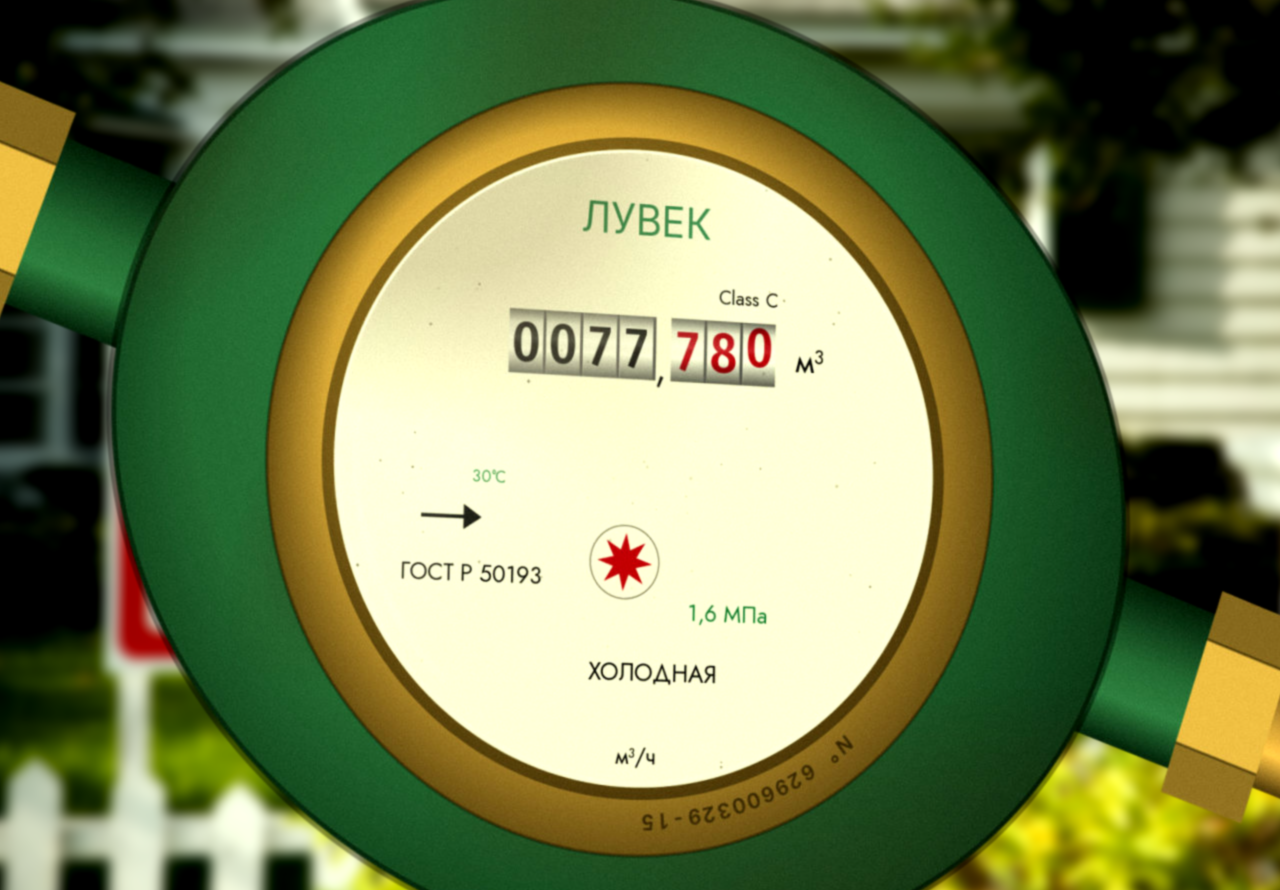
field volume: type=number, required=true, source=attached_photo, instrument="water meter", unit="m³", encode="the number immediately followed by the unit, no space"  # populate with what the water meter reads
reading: 77.780m³
